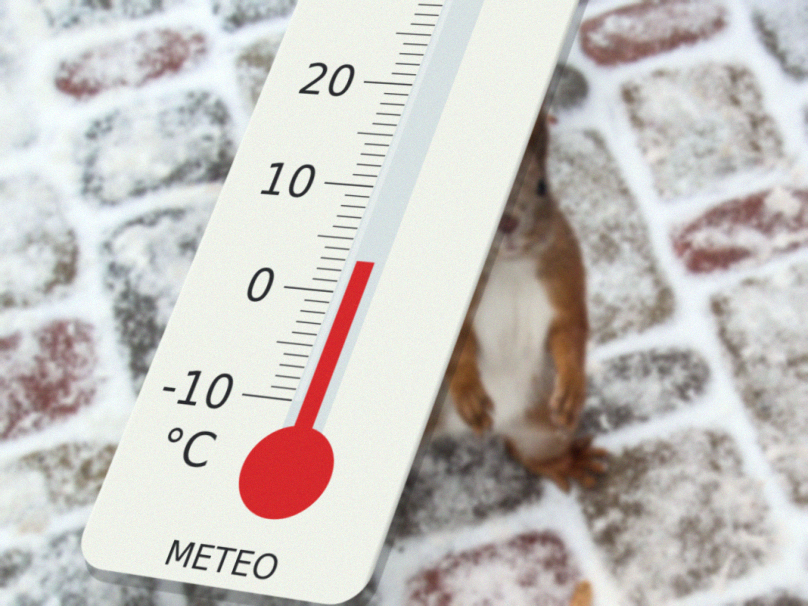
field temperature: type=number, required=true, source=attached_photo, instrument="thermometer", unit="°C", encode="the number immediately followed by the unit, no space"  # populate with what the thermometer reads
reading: 3°C
